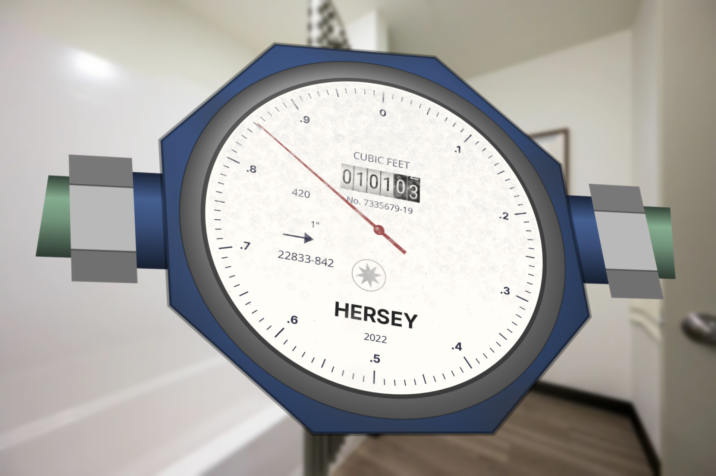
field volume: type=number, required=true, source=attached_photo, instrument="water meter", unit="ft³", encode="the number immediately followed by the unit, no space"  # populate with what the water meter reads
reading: 10102.85ft³
